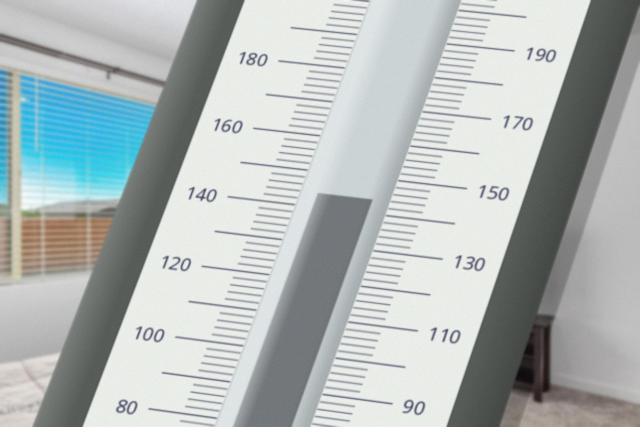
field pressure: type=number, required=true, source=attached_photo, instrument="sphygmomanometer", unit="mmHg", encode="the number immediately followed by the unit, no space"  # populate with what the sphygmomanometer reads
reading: 144mmHg
